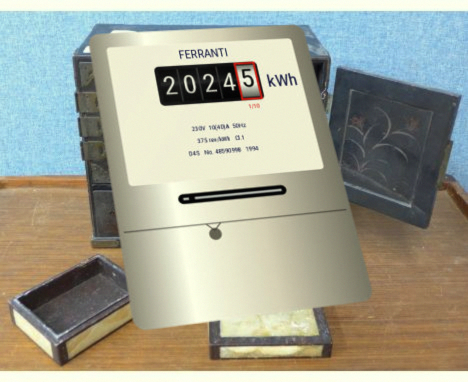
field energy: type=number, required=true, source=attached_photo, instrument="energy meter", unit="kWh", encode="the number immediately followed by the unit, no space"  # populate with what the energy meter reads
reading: 2024.5kWh
